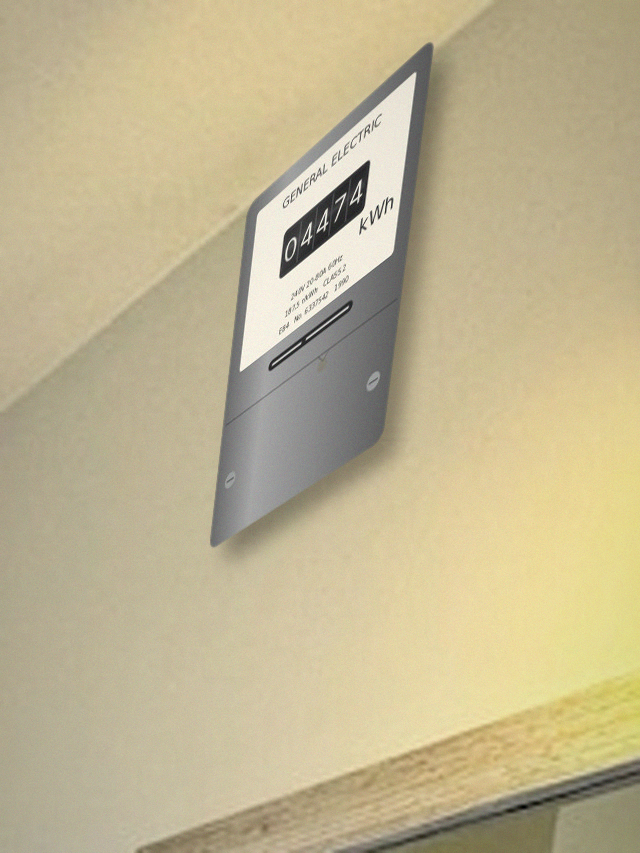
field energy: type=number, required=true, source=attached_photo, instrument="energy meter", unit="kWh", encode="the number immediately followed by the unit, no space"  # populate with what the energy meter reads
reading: 4474kWh
